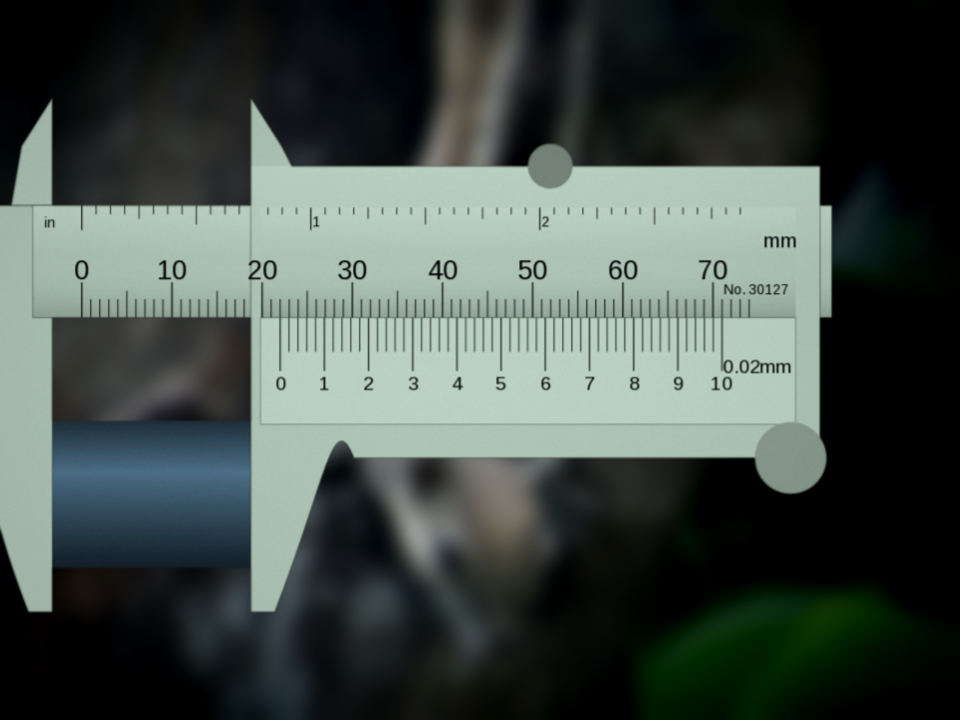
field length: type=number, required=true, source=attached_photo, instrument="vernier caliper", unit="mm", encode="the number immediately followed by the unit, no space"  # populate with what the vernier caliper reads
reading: 22.0mm
